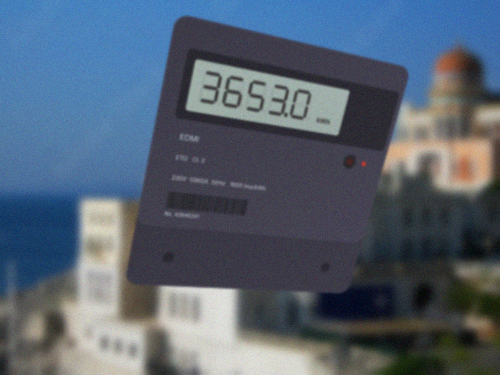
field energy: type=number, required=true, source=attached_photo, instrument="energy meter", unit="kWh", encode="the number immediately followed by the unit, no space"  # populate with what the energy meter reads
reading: 3653.0kWh
